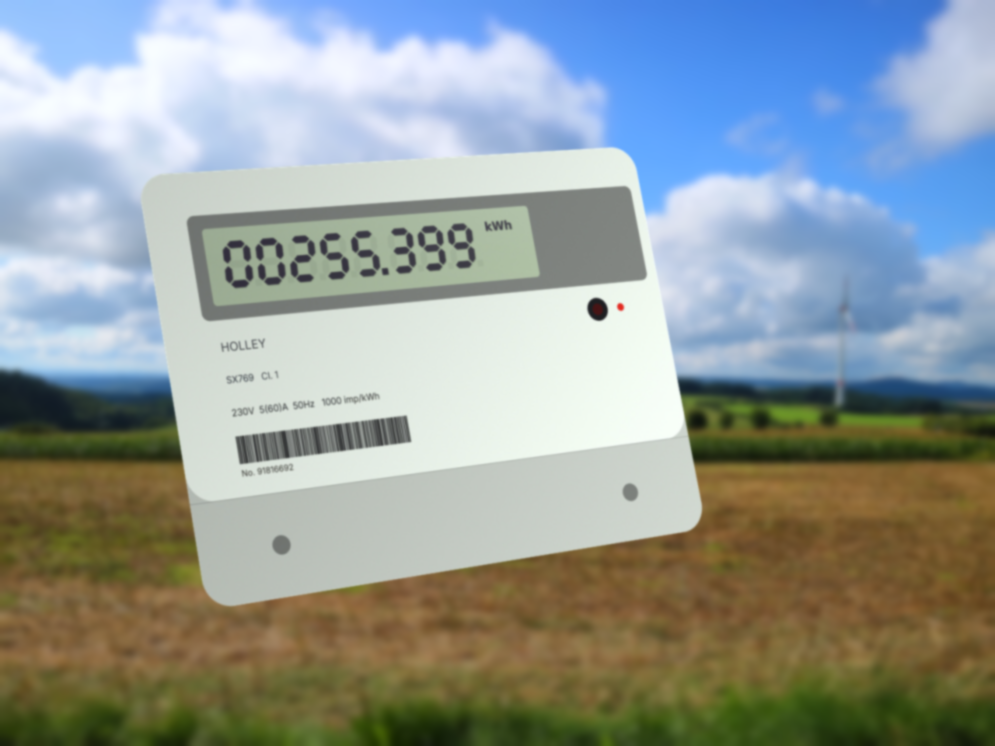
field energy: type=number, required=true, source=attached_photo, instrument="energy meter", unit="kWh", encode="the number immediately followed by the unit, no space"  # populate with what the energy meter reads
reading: 255.399kWh
